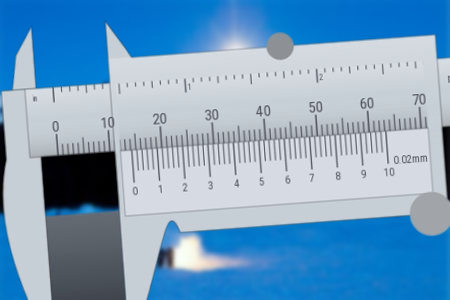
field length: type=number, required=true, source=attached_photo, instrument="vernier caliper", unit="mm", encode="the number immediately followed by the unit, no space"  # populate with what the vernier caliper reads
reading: 14.2mm
